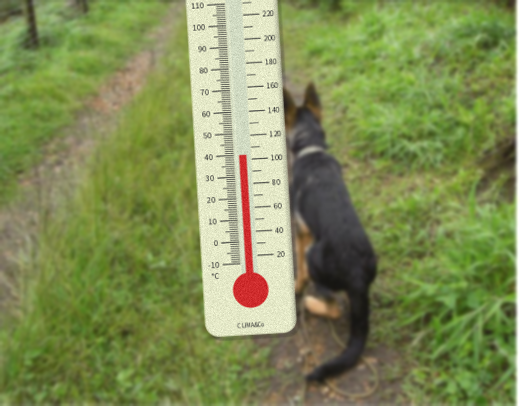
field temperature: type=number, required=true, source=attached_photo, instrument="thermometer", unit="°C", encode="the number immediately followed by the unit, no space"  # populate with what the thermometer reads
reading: 40°C
